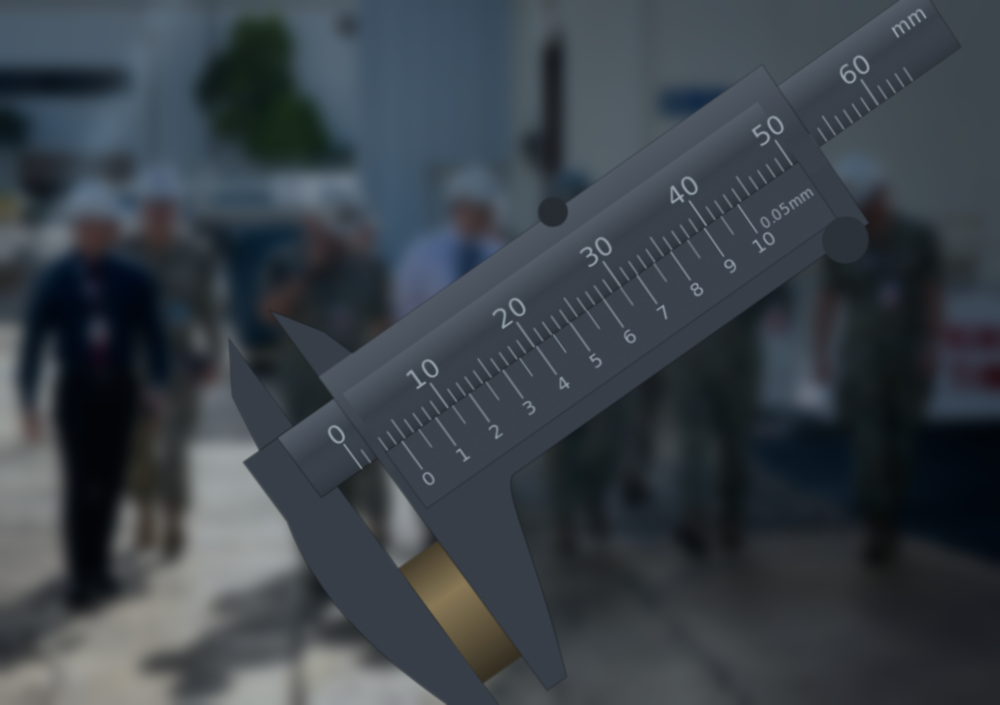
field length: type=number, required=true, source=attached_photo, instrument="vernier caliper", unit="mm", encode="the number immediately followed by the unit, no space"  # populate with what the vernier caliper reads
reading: 4.6mm
